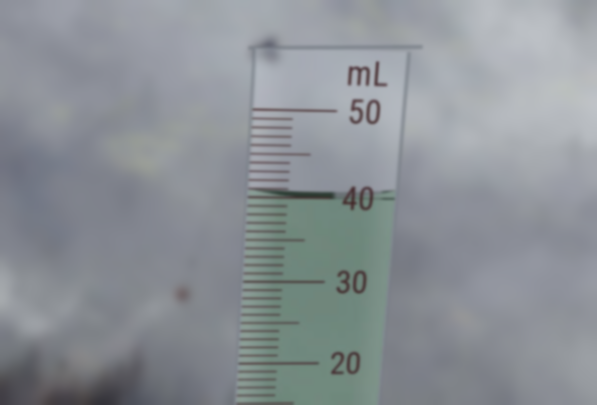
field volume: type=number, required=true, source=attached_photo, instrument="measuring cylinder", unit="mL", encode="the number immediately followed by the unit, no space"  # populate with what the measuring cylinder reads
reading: 40mL
